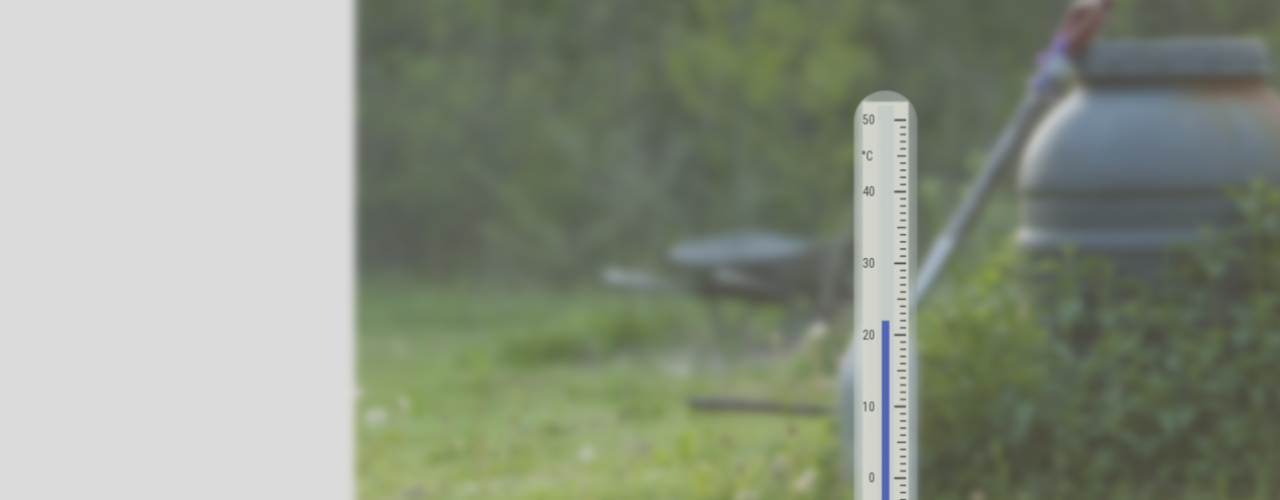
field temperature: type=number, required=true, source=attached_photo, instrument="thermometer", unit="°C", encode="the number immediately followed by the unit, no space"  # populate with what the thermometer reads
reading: 22°C
